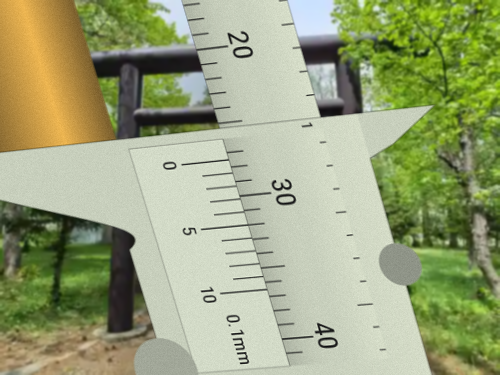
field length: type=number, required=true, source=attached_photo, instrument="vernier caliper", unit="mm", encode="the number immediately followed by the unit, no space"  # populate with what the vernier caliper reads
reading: 27.5mm
